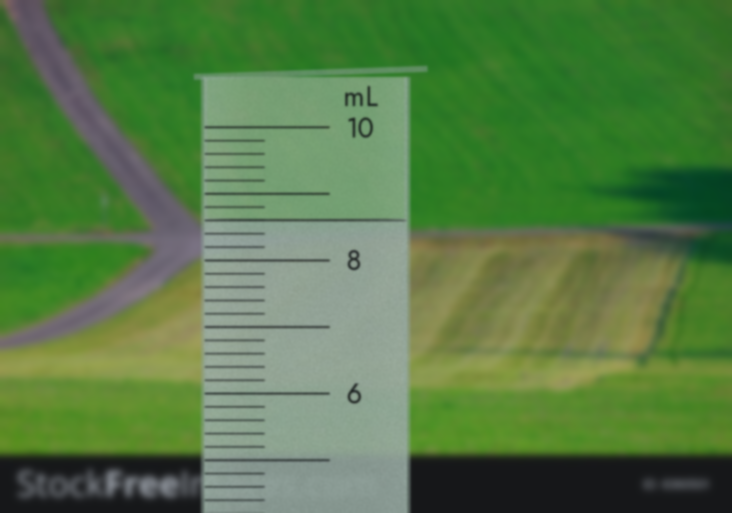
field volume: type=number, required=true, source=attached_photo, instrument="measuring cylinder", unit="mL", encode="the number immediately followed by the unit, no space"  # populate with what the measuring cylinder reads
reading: 8.6mL
